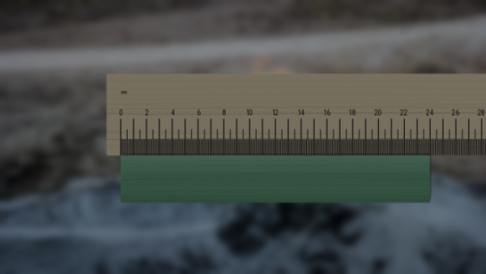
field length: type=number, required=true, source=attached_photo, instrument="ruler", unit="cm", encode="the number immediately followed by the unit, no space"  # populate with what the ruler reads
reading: 24cm
